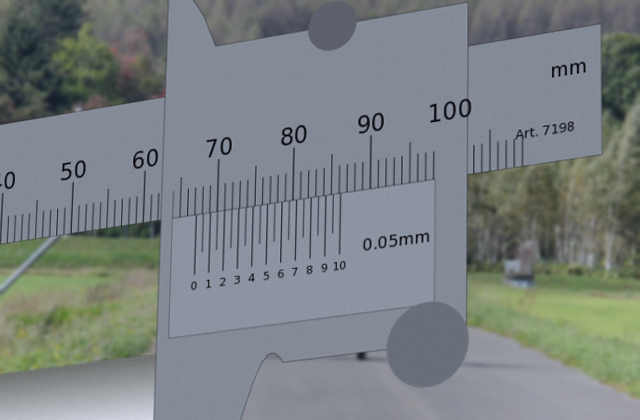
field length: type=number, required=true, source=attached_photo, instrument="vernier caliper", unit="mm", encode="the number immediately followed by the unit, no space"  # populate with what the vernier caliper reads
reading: 67.2mm
